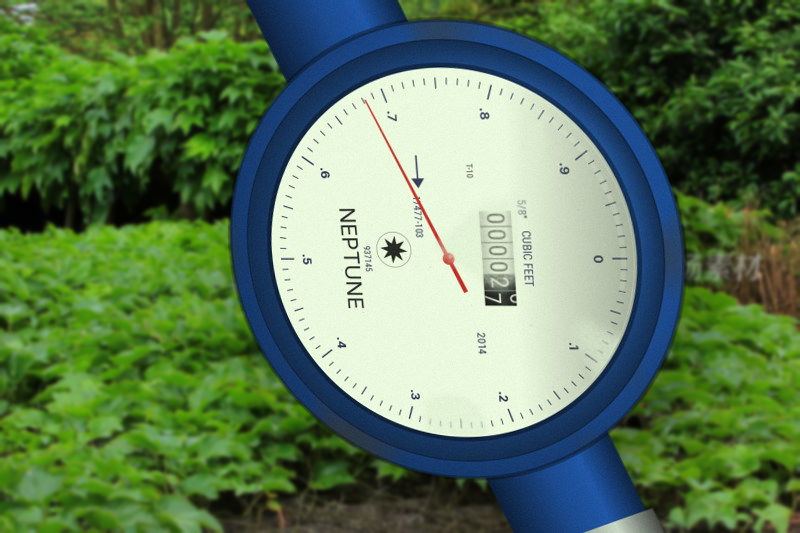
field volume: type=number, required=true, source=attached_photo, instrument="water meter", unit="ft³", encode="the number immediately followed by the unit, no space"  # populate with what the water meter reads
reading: 26.68ft³
